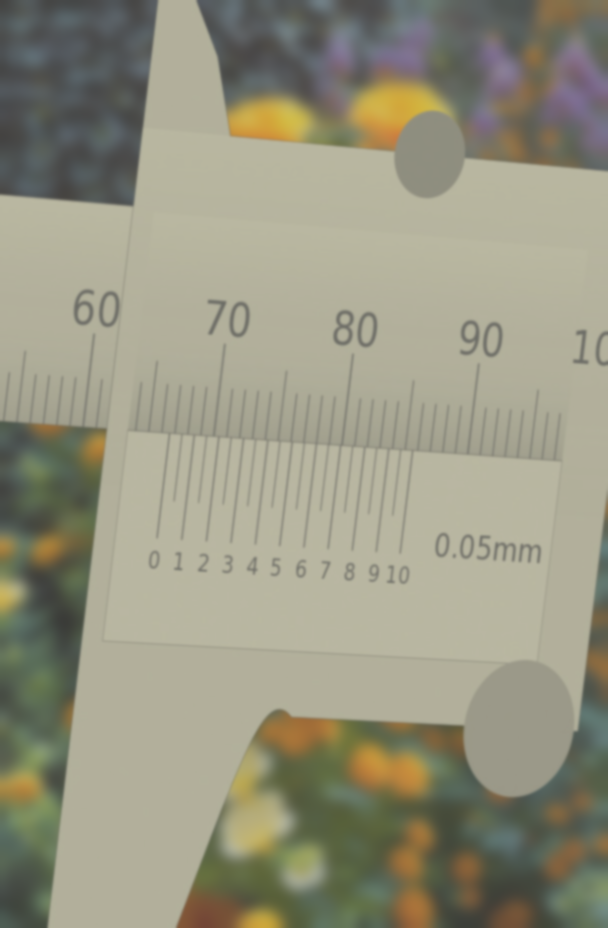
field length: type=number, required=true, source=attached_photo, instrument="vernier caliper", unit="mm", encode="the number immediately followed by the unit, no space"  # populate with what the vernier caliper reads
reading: 66.6mm
